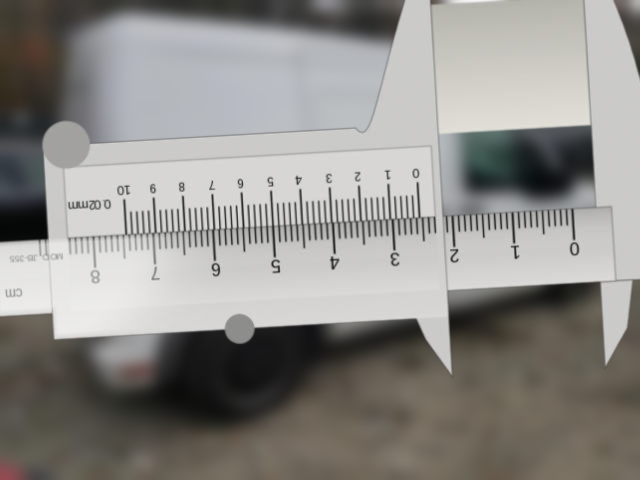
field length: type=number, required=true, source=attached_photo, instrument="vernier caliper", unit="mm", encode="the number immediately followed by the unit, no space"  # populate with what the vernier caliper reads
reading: 25.5mm
